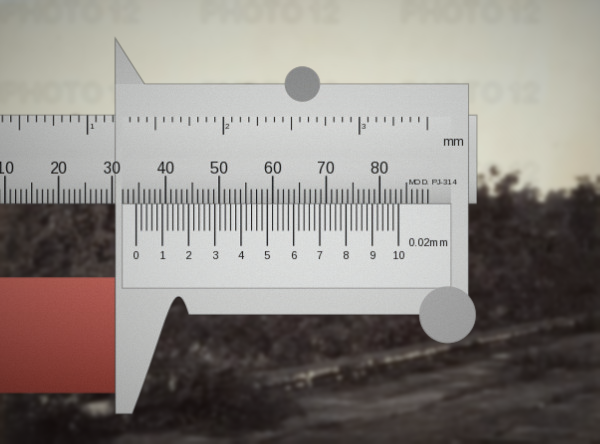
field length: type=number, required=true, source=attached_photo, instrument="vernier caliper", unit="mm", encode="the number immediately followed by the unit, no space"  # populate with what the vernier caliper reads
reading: 34.5mm
